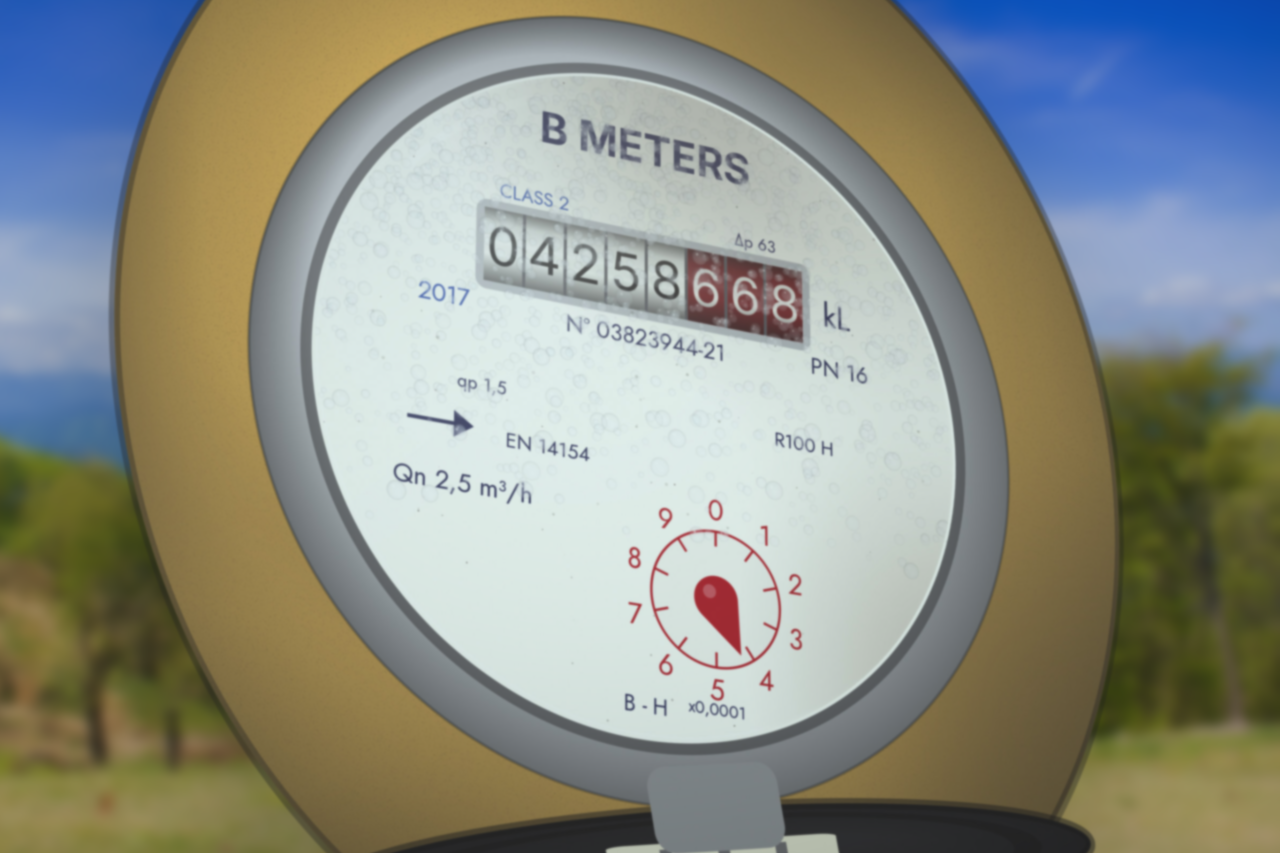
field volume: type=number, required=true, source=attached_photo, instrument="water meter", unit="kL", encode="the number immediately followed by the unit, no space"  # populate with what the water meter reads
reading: 4258.6684kL
